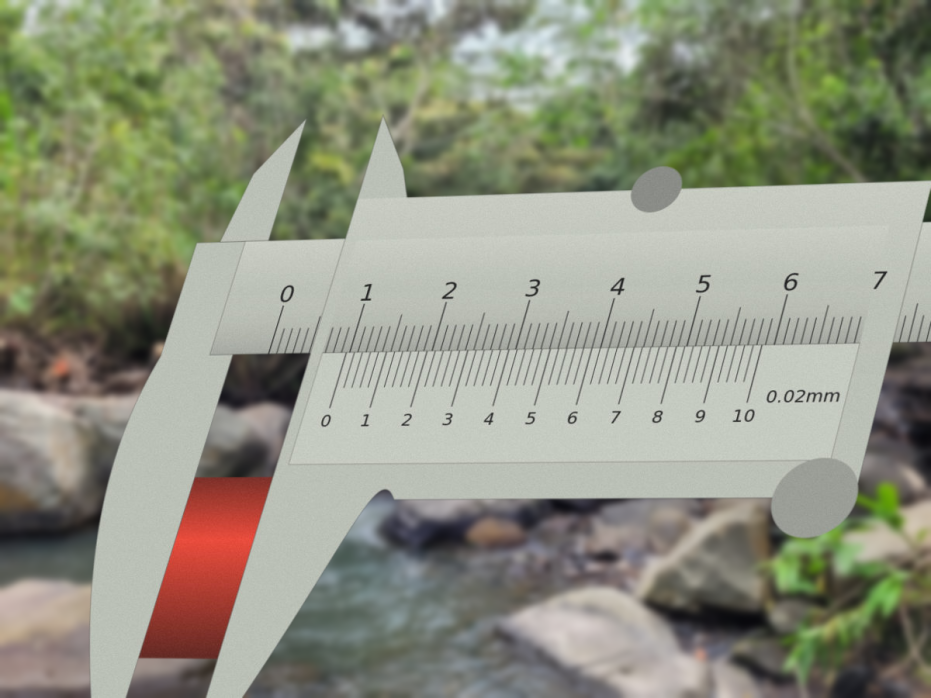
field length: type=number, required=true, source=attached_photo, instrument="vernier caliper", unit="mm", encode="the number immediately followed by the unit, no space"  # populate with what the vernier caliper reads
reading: 9.6mm
